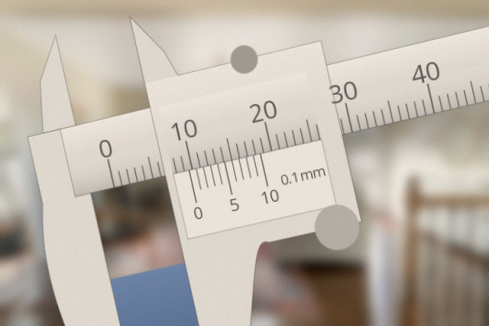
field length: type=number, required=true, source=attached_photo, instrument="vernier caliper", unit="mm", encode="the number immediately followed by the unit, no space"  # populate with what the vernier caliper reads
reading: 9.6mm
